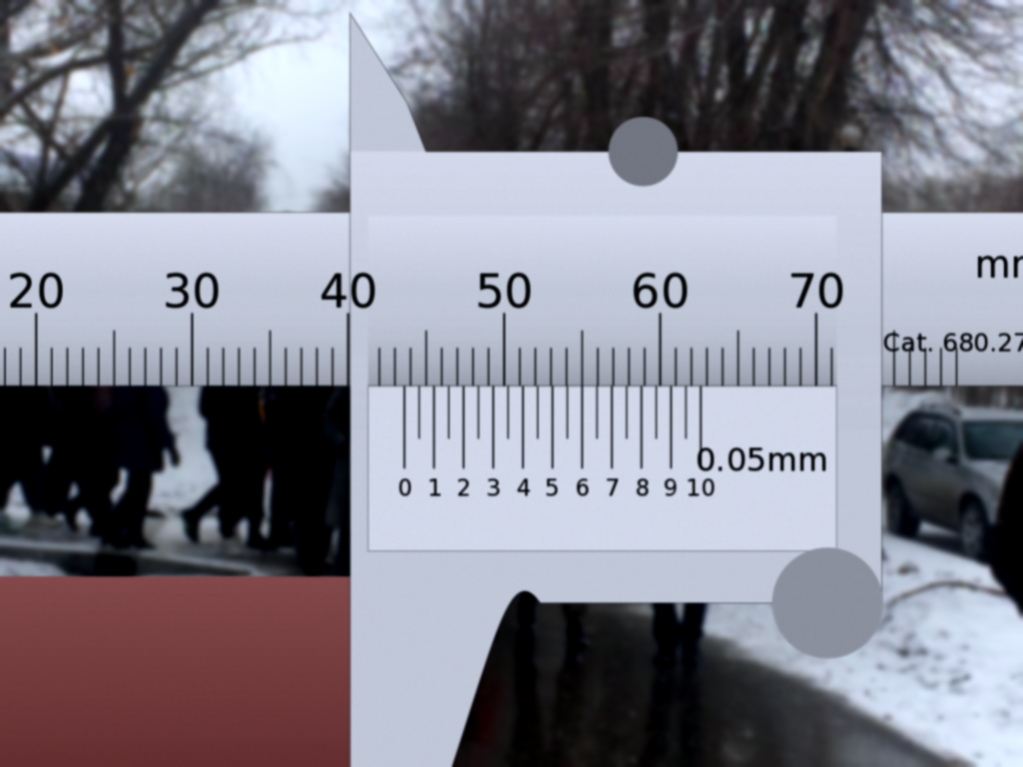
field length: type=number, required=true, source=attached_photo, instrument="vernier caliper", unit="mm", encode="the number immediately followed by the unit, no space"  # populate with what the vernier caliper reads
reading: 43.6mm
